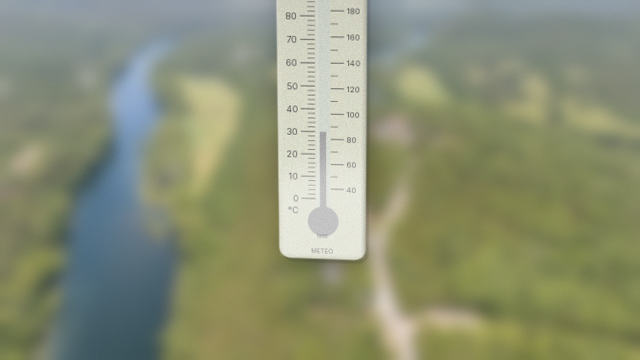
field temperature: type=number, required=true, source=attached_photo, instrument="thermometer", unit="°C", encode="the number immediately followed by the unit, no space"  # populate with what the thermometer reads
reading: 30°C
